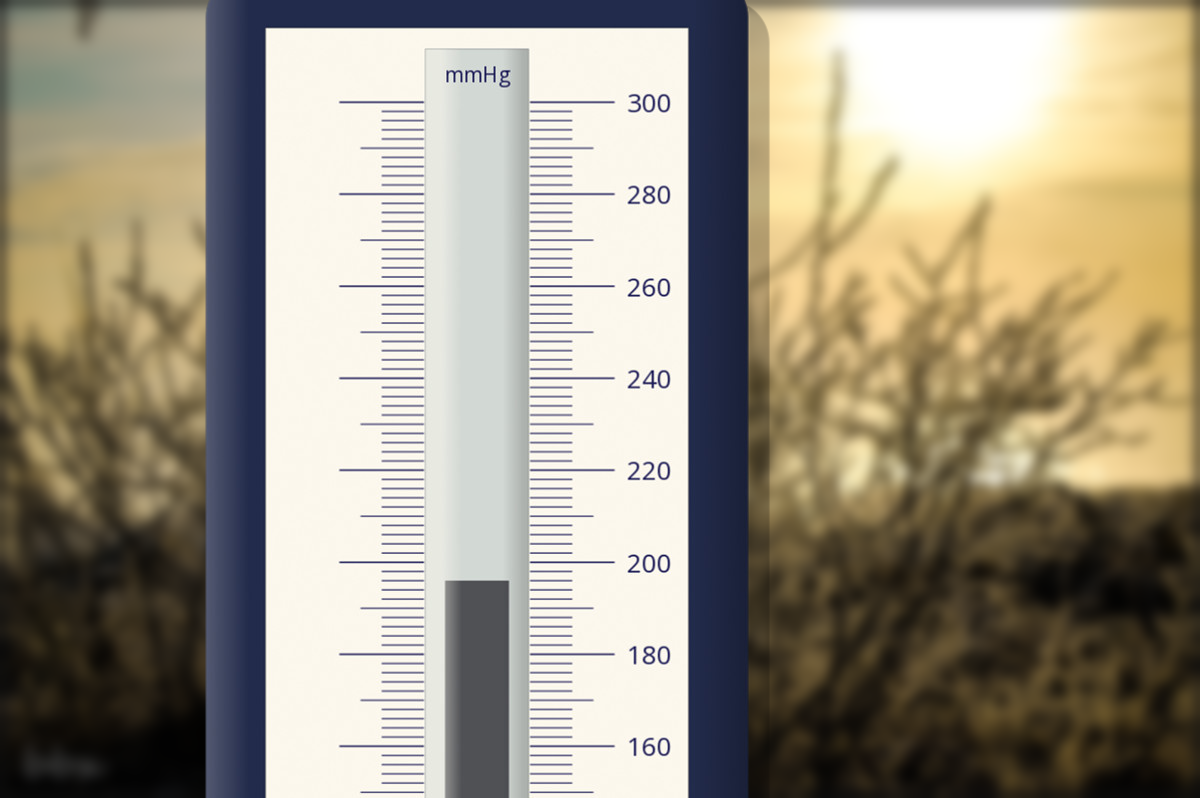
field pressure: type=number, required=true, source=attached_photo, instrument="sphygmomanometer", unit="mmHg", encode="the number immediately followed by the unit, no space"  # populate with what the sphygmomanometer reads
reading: 196mmHg
